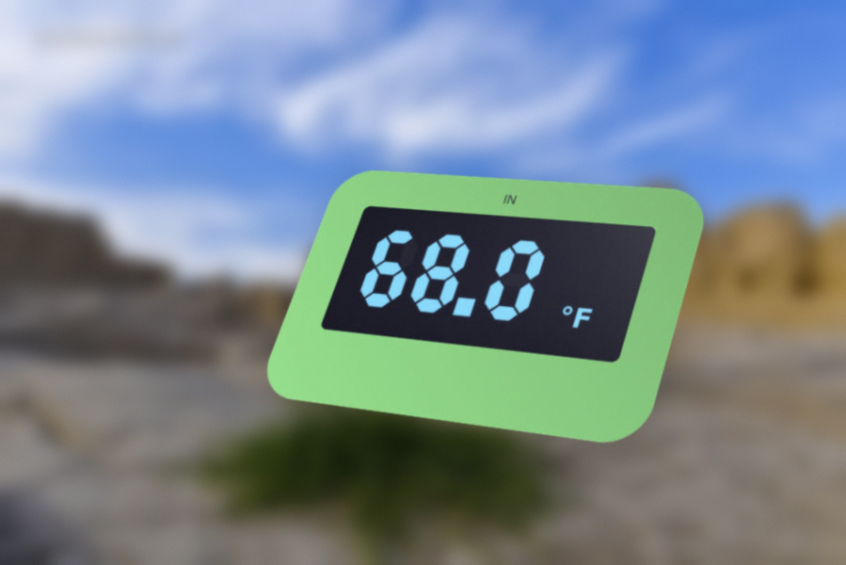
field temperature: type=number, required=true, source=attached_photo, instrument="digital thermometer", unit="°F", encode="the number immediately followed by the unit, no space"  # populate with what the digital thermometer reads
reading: 68.0°F
